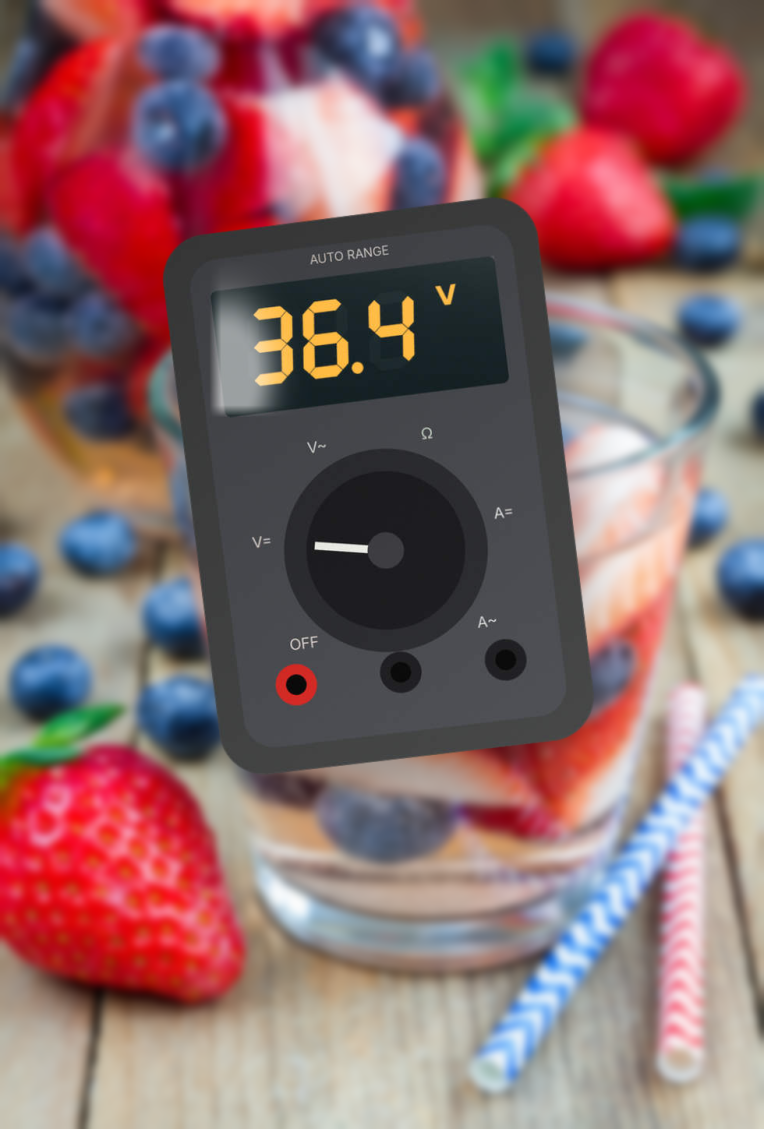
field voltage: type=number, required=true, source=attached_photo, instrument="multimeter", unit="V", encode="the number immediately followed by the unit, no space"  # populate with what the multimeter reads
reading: 36.4V
